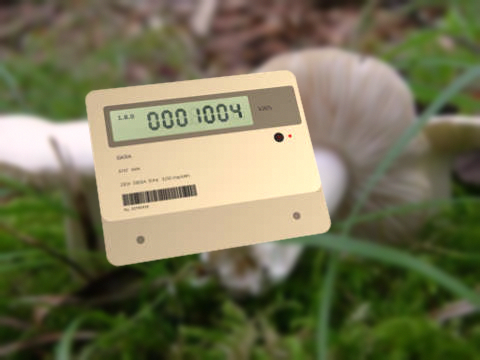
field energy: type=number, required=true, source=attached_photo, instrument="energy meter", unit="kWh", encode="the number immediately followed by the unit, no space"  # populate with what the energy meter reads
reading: 1004kWh
